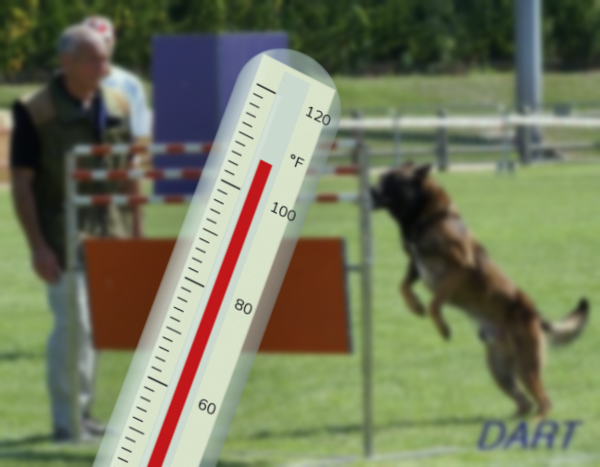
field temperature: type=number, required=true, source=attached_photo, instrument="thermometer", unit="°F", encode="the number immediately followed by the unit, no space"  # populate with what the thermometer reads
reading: 107°F
